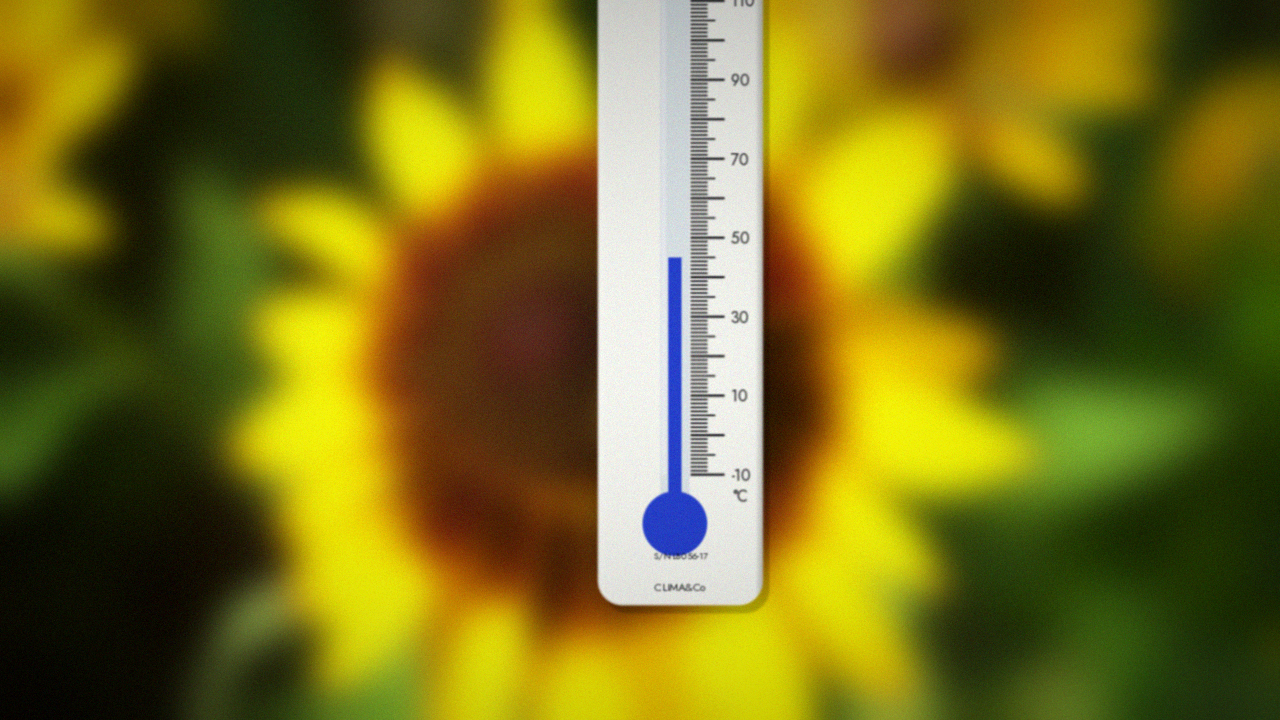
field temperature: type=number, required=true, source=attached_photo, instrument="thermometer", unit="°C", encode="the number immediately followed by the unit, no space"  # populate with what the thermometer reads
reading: 45°C
